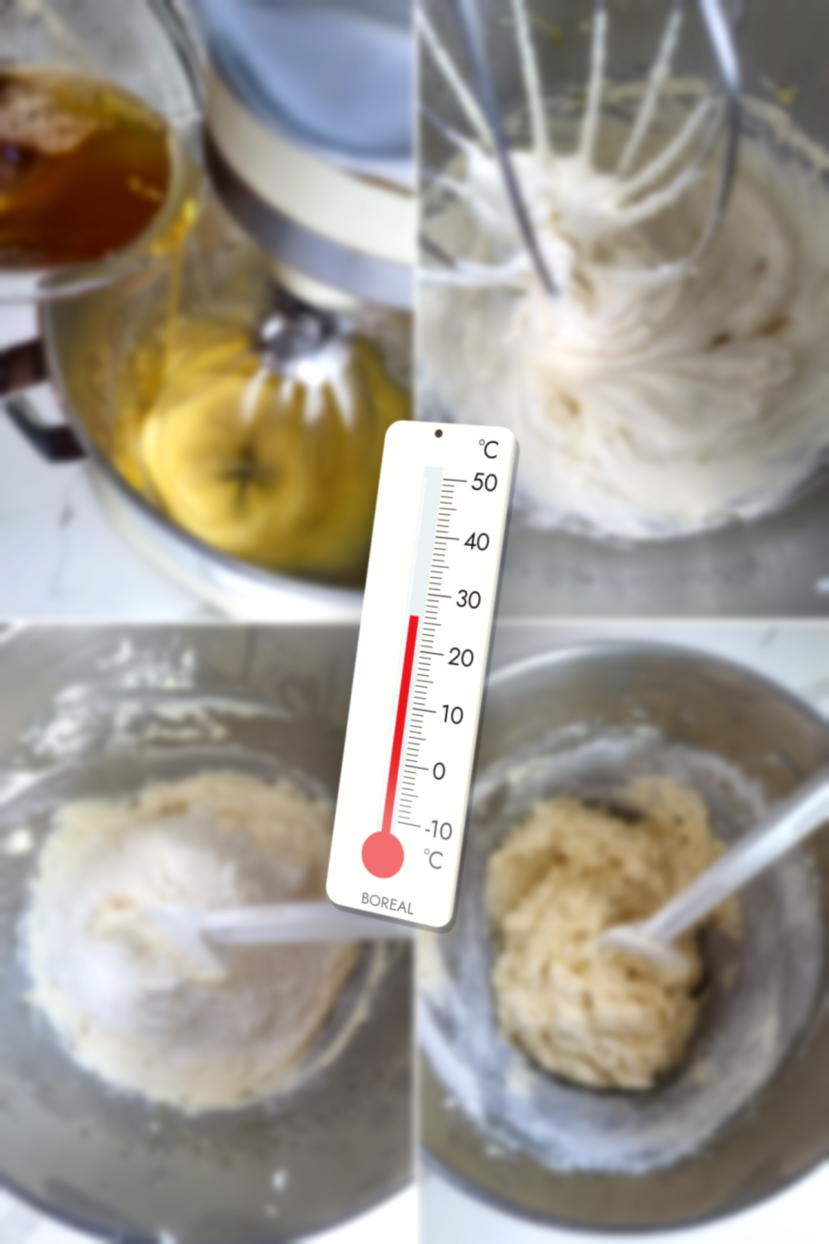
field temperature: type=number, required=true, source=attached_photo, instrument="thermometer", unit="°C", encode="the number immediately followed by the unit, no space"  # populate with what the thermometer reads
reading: 26°C
